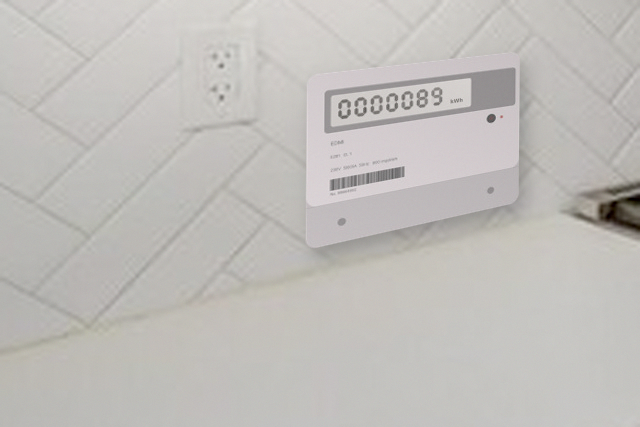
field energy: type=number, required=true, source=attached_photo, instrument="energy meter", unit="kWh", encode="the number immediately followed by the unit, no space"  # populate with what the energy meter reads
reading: 89kWh
